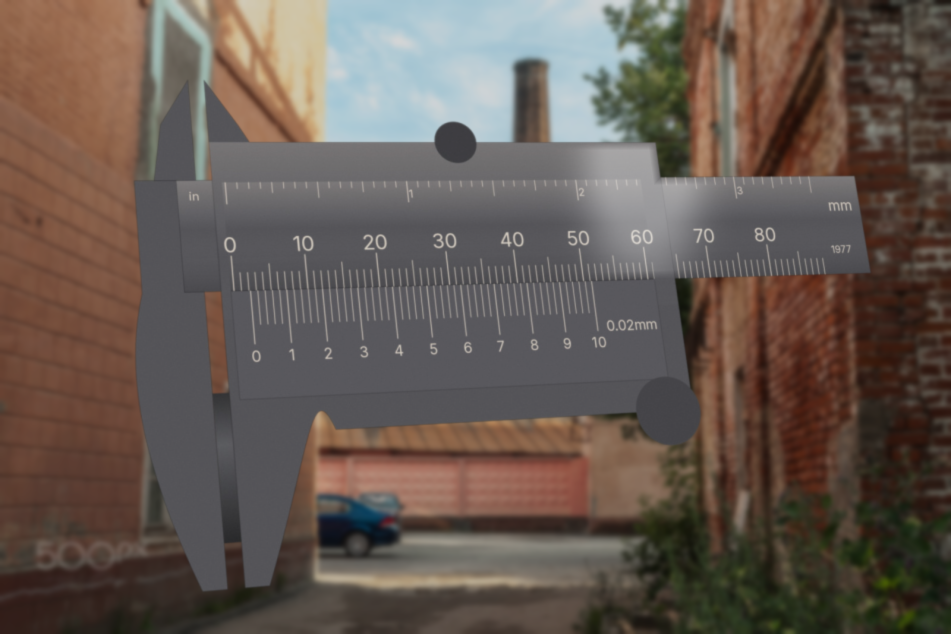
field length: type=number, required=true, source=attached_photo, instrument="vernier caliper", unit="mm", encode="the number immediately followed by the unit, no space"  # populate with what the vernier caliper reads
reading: 2.2mm
